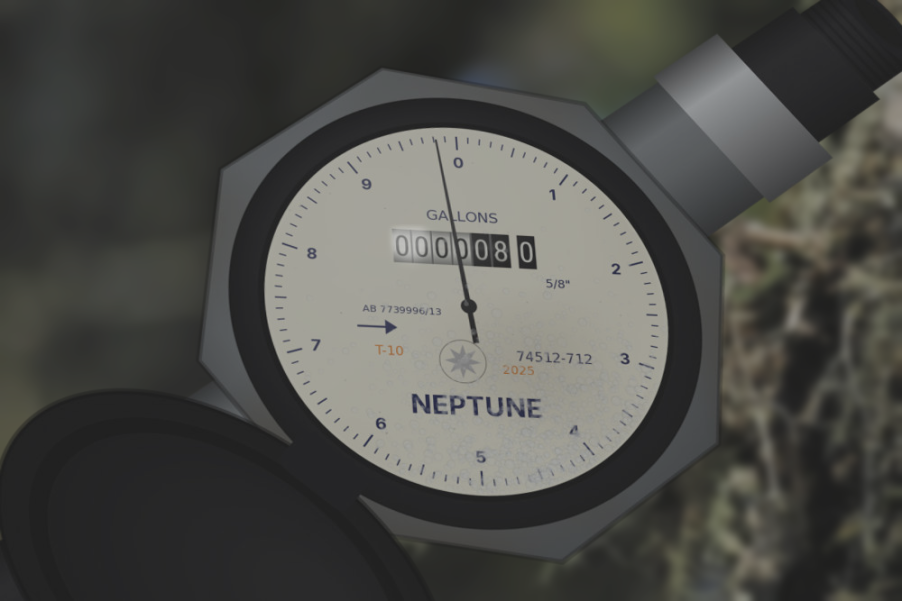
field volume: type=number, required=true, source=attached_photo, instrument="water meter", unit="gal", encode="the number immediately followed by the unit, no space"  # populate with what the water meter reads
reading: 79.8gal
